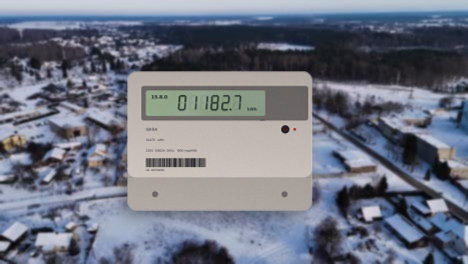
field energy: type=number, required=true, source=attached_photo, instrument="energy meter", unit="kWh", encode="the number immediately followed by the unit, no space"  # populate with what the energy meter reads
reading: 1182.7kWh
